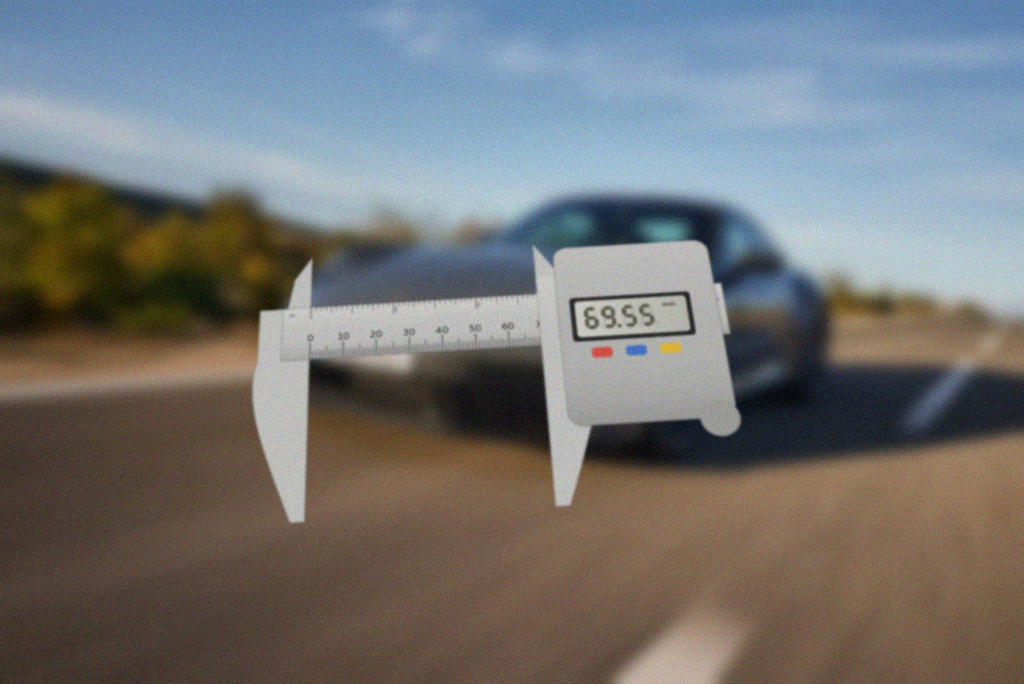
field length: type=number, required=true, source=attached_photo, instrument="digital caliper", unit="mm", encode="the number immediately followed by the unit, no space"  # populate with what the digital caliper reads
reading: 69.55mm
